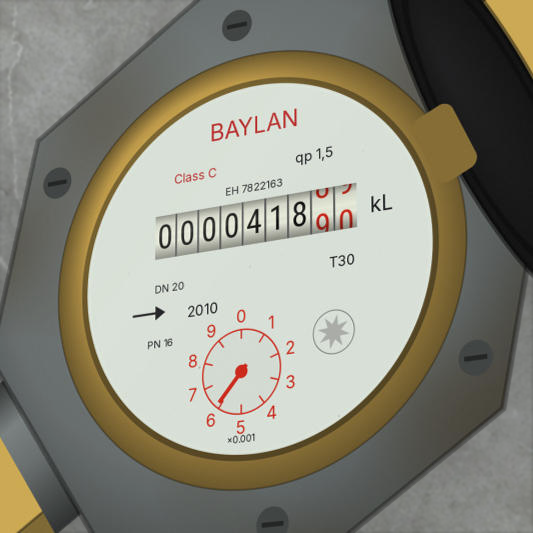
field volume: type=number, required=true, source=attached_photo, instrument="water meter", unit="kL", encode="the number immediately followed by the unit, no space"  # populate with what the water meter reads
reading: 418.896kL
